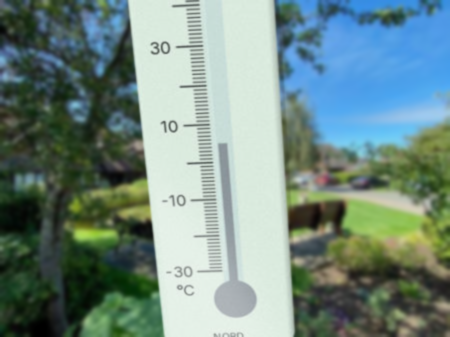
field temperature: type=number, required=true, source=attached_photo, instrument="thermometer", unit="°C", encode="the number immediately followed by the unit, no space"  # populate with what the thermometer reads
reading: 5°C
